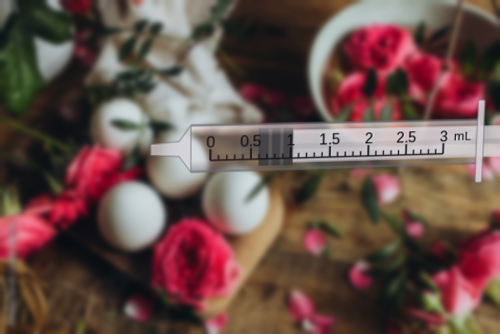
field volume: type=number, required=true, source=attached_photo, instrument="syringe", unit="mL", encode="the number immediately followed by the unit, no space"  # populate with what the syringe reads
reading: 0.6mL
